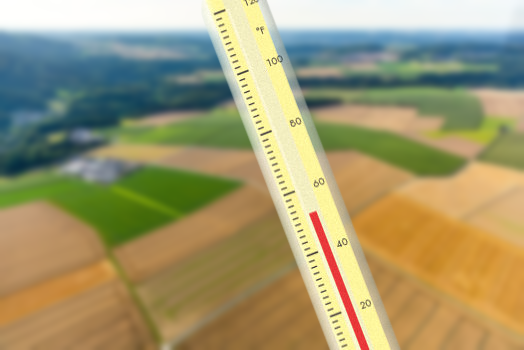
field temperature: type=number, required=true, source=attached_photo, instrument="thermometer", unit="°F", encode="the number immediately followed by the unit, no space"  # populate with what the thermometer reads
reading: 52°F
